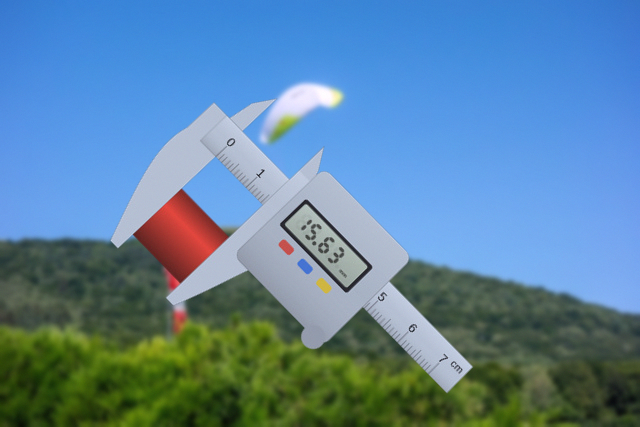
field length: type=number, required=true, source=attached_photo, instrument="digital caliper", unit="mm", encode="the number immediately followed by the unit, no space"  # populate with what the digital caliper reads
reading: 15.63mm
